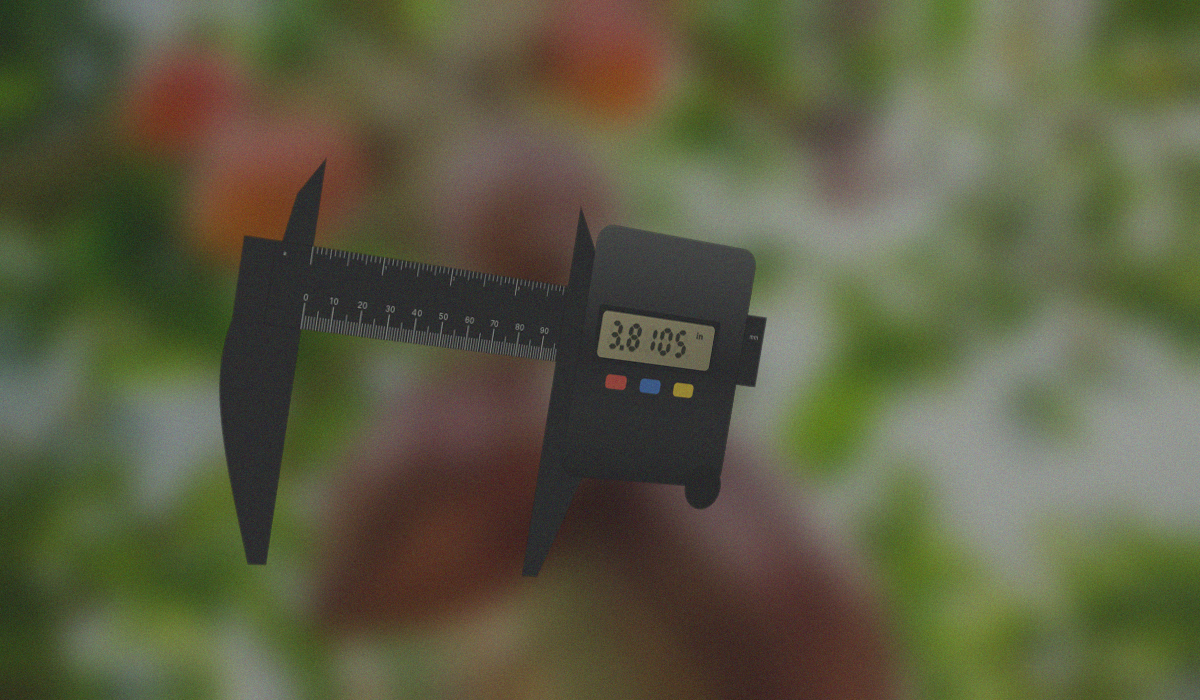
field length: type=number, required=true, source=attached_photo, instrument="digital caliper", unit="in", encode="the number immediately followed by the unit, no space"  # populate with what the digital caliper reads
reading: 3.8105in
